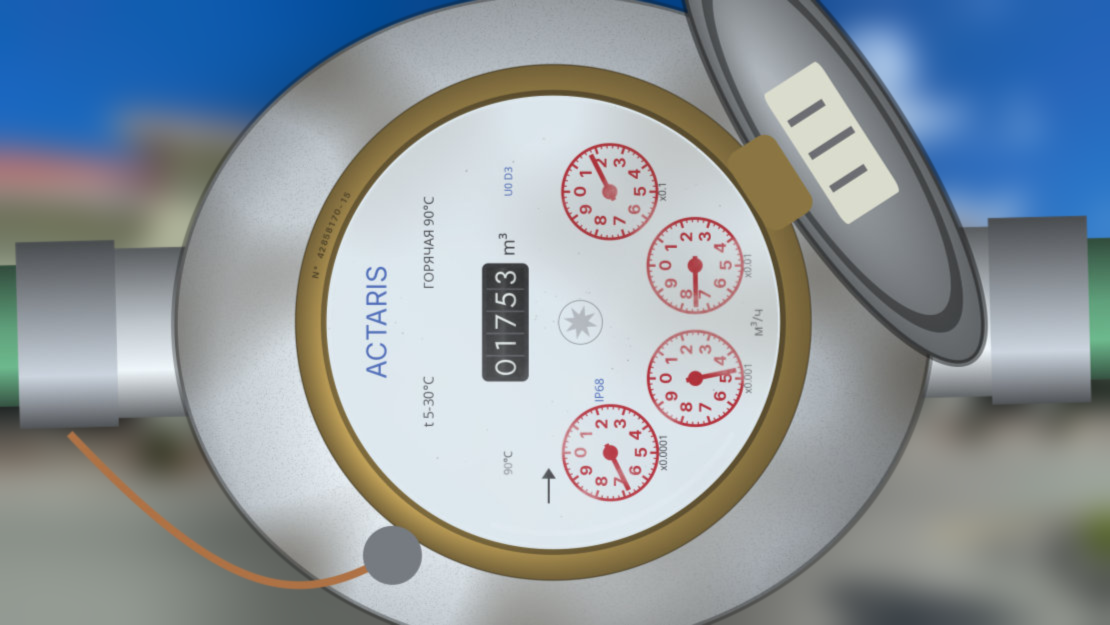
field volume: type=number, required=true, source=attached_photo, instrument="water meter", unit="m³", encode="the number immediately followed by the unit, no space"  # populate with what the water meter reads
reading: 1753.1746m³
